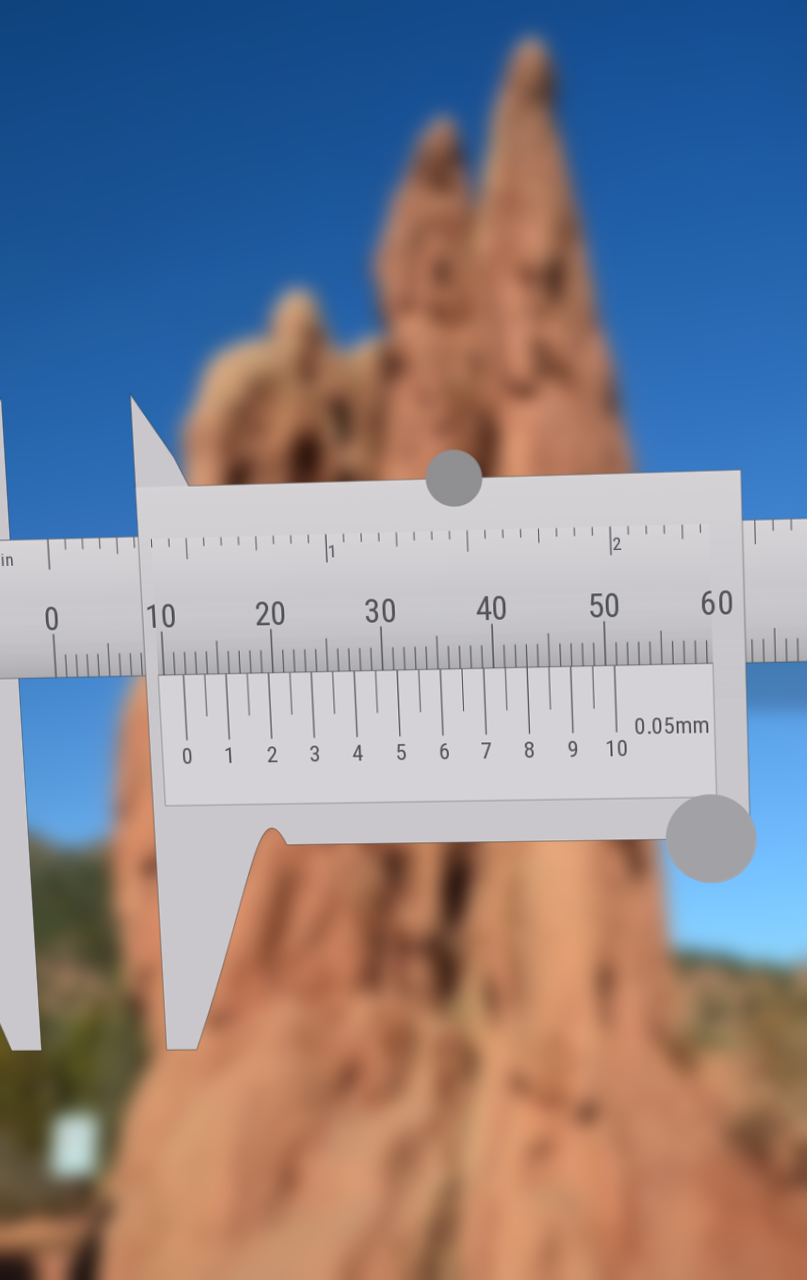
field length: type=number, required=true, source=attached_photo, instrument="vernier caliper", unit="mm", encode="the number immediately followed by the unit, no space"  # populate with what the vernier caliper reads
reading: 11.8mm
